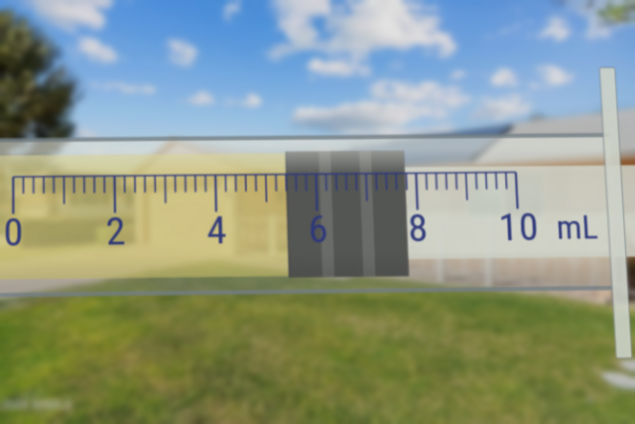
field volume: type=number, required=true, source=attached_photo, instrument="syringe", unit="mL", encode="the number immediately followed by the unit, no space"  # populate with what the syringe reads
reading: 5.4mL
